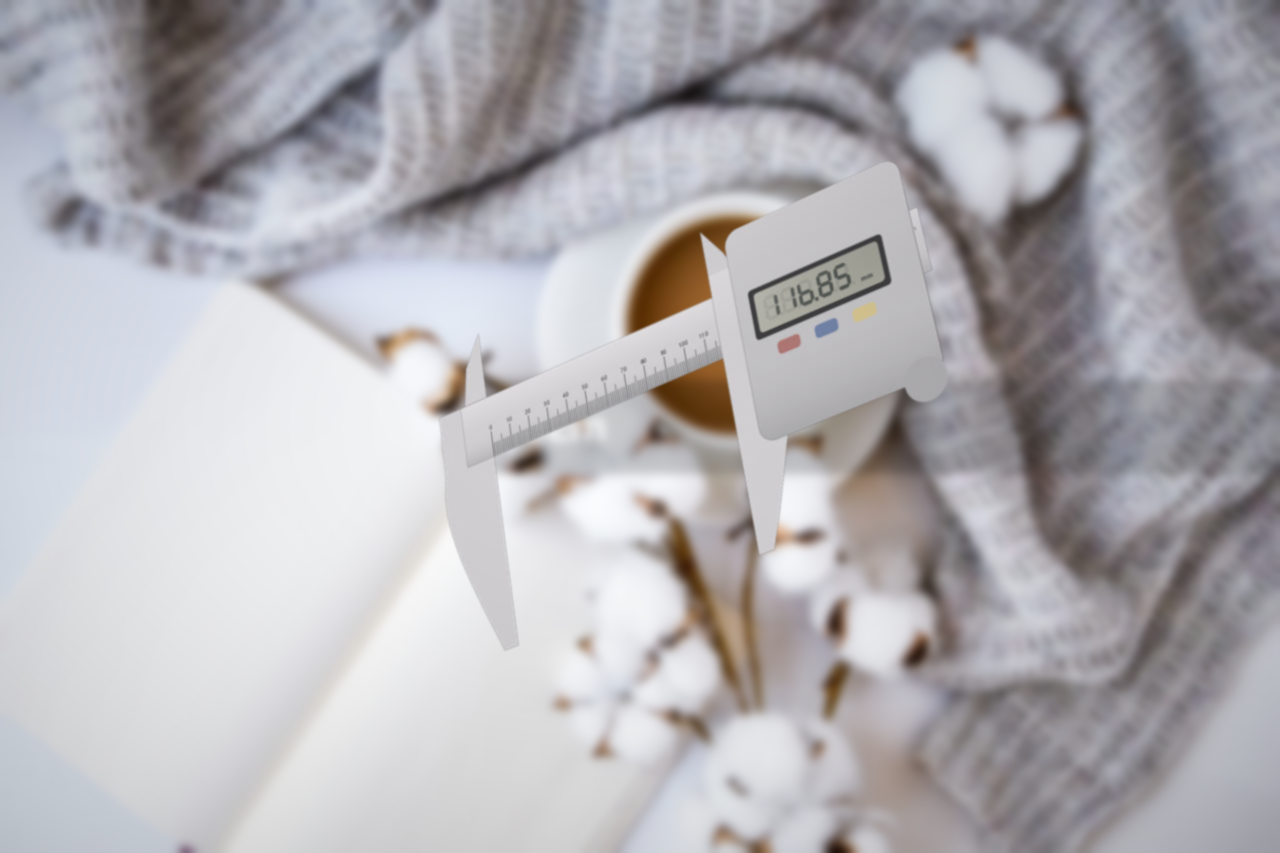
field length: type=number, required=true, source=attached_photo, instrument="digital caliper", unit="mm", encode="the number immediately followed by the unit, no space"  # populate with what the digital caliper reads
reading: 116.85mm
